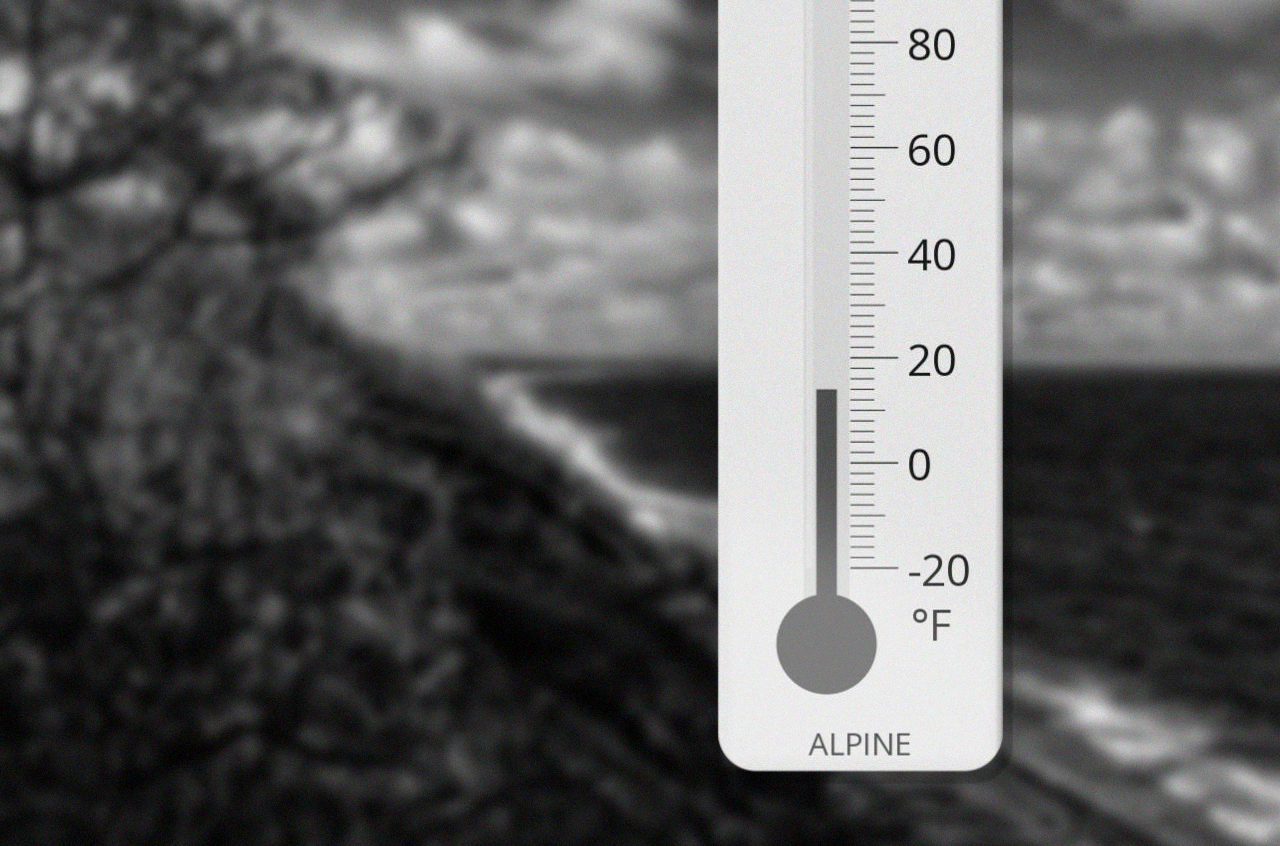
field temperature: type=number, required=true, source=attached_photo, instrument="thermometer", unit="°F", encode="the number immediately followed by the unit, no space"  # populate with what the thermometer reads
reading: 14°F
